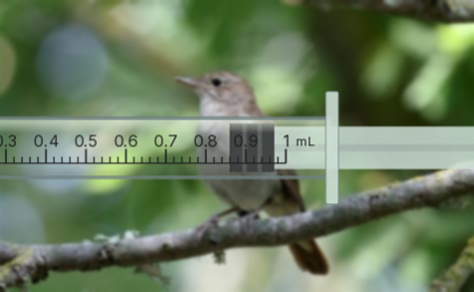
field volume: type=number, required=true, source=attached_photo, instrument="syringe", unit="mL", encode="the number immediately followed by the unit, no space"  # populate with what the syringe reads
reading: 0.86mL
